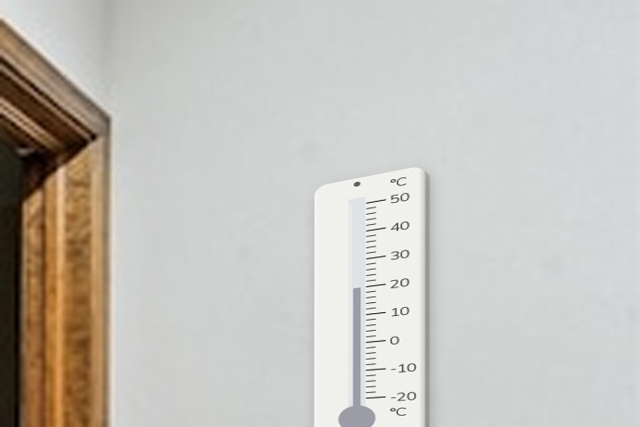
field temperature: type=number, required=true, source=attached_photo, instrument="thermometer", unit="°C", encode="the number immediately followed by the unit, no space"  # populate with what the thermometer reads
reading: 20°C
